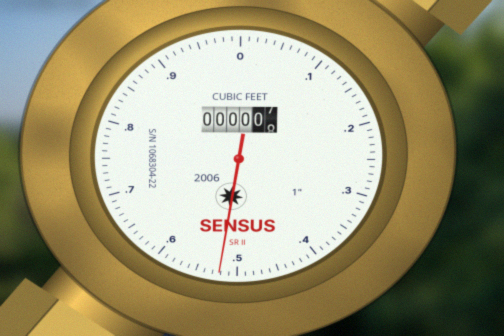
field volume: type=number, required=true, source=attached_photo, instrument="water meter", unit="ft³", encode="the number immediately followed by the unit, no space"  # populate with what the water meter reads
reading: 7.52ft³
